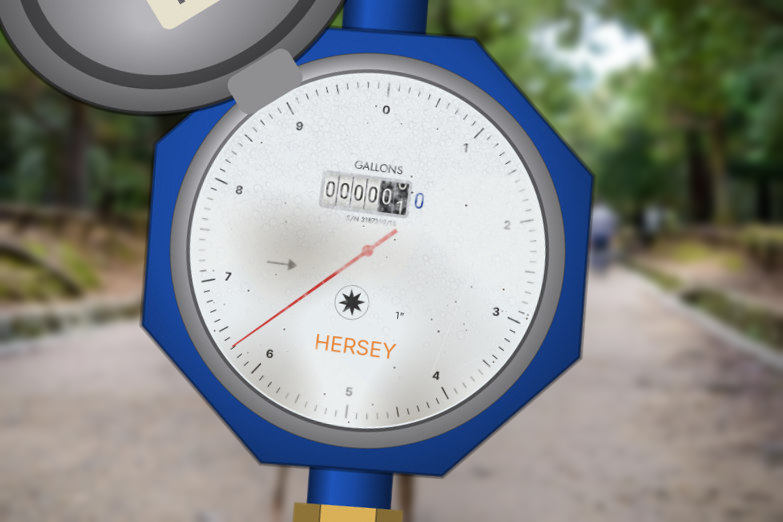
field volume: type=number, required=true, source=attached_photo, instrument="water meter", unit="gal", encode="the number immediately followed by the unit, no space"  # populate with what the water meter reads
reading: 6.3gal
